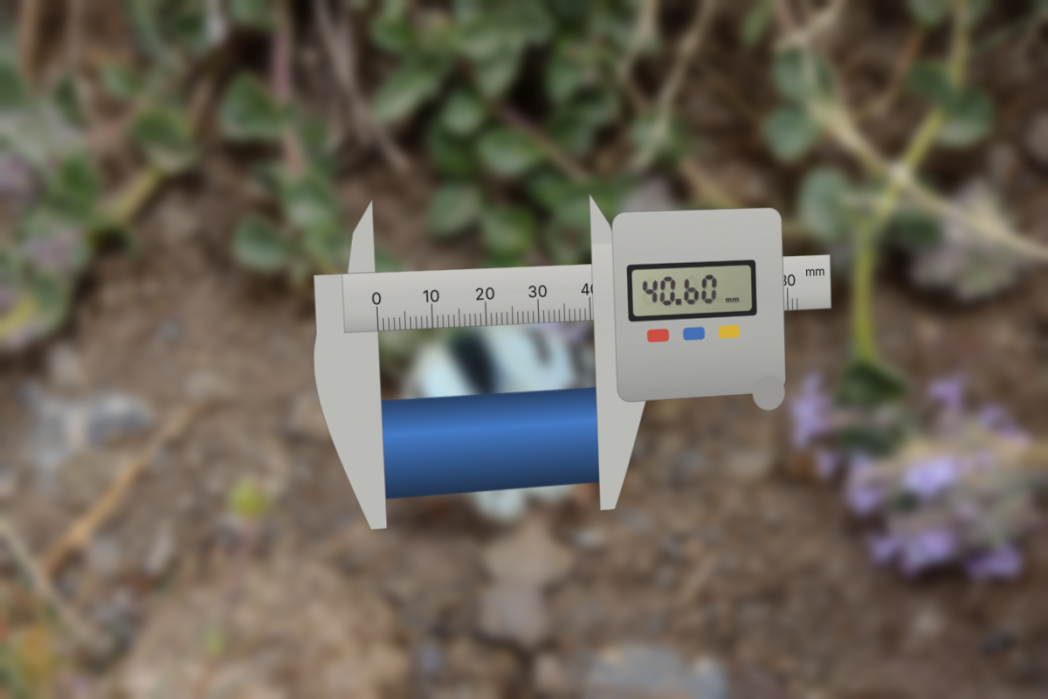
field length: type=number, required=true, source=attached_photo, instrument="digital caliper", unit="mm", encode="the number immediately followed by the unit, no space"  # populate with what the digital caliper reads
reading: 40.60mm
